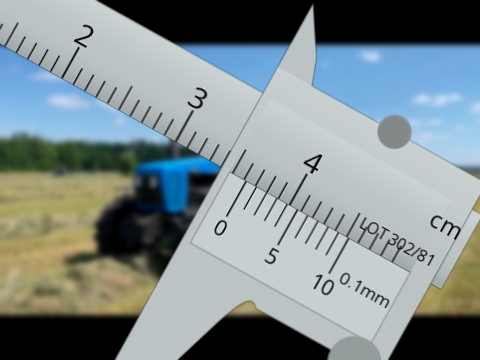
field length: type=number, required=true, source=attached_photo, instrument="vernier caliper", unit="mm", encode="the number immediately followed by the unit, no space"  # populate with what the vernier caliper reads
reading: 36.2mm
